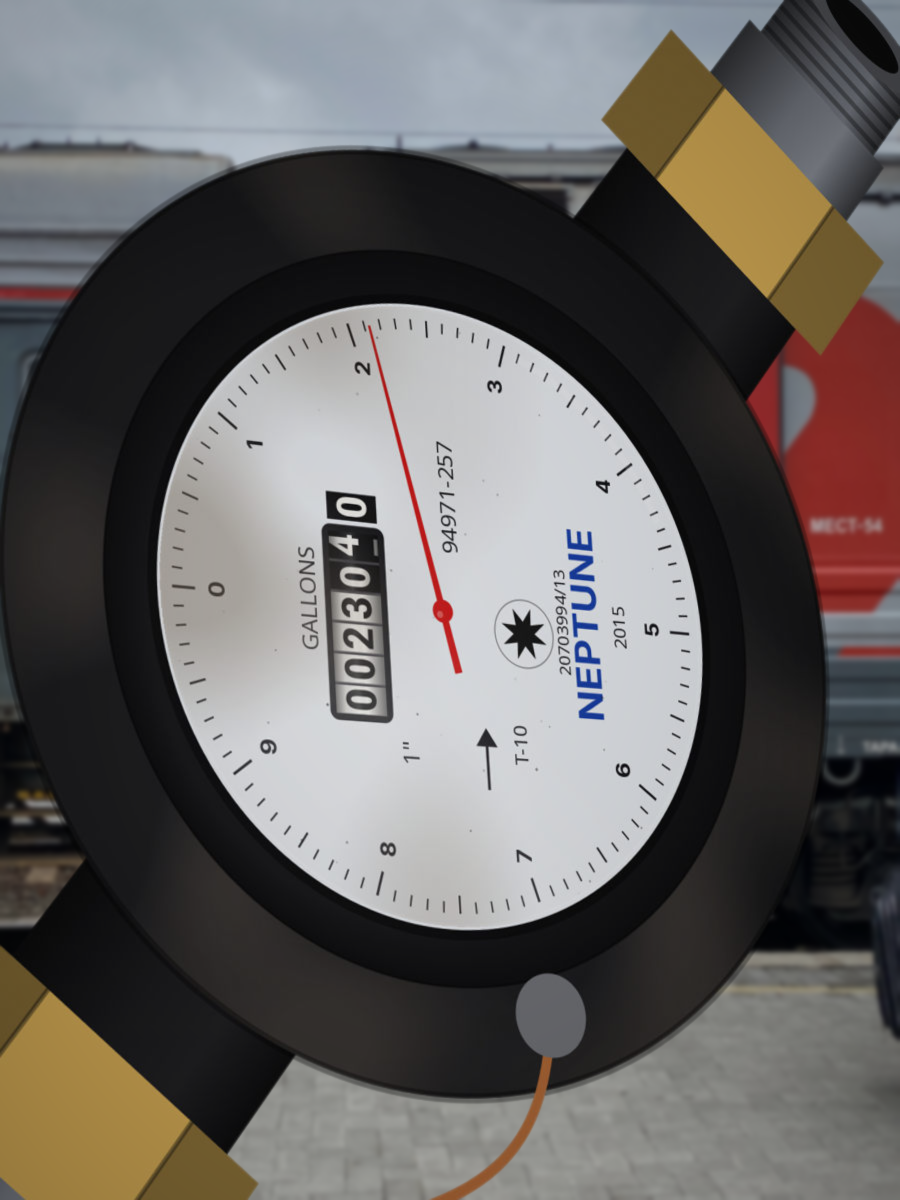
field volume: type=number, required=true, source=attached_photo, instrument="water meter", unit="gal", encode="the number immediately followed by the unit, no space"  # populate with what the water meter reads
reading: 23042.1gal
